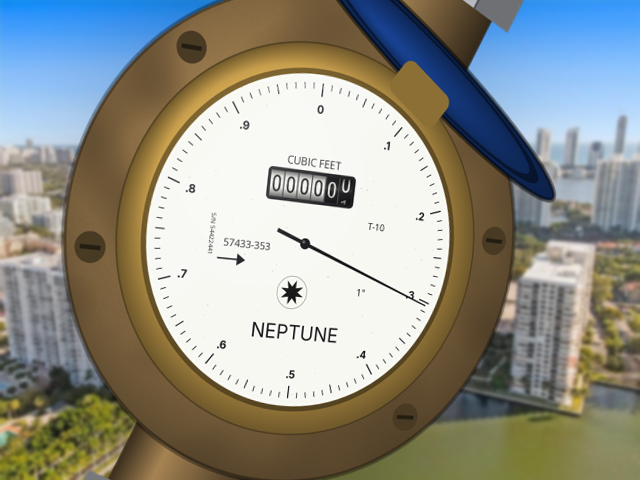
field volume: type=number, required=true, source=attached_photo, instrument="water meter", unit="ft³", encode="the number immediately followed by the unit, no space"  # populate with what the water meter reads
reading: 0.30ft³
